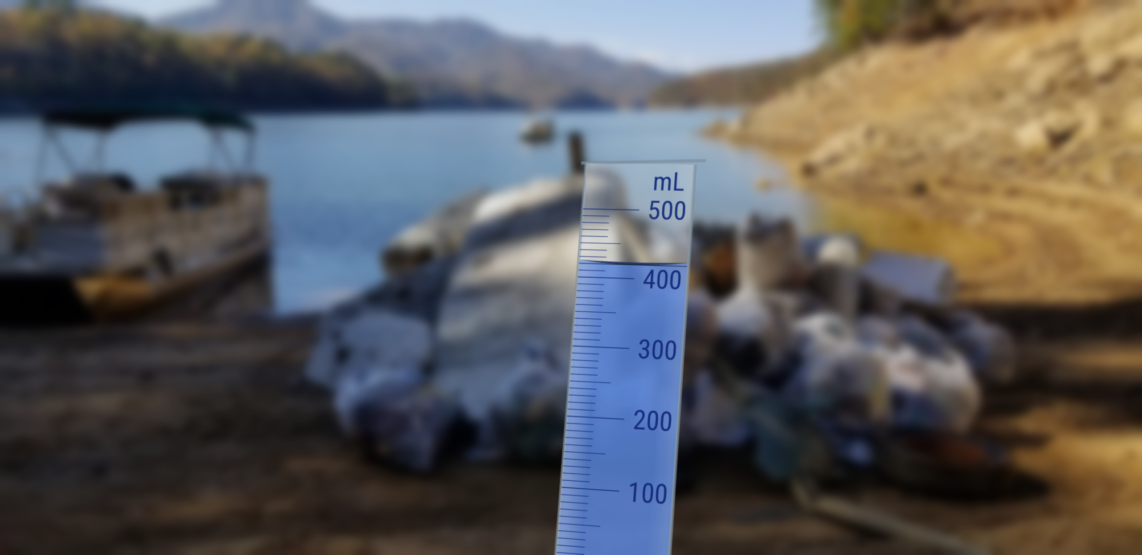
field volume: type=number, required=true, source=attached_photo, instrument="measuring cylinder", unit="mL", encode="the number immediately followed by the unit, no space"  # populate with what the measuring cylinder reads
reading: 420mL
